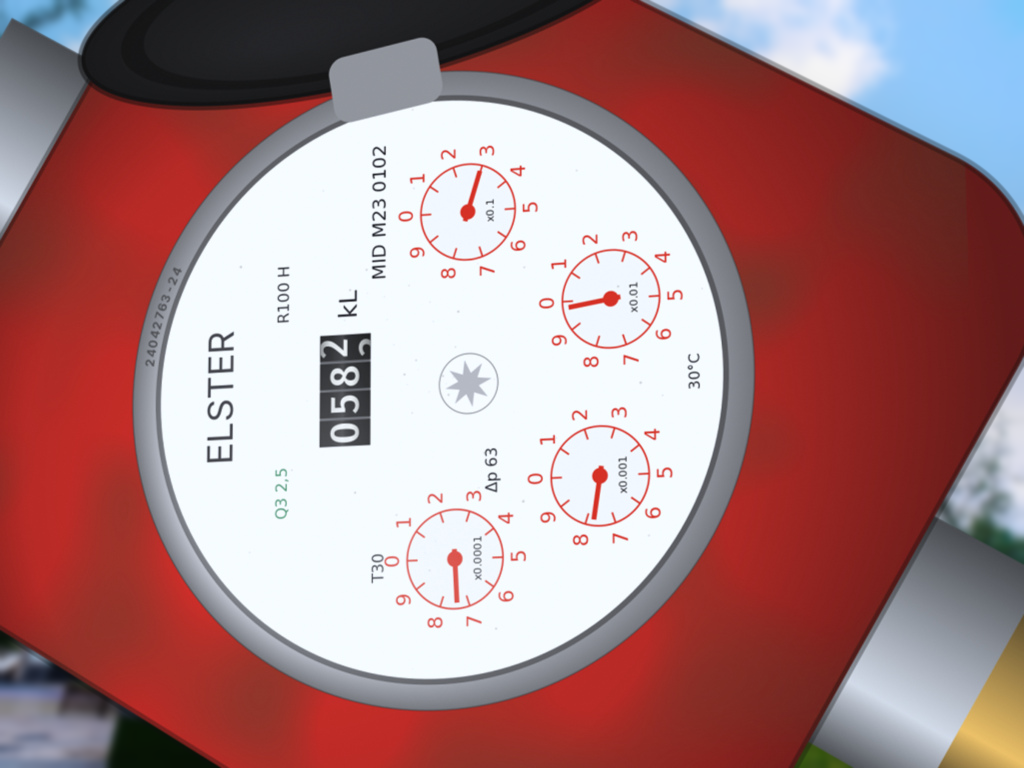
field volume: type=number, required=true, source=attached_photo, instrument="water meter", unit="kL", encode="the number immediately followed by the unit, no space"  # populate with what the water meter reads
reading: 582.2977kL
